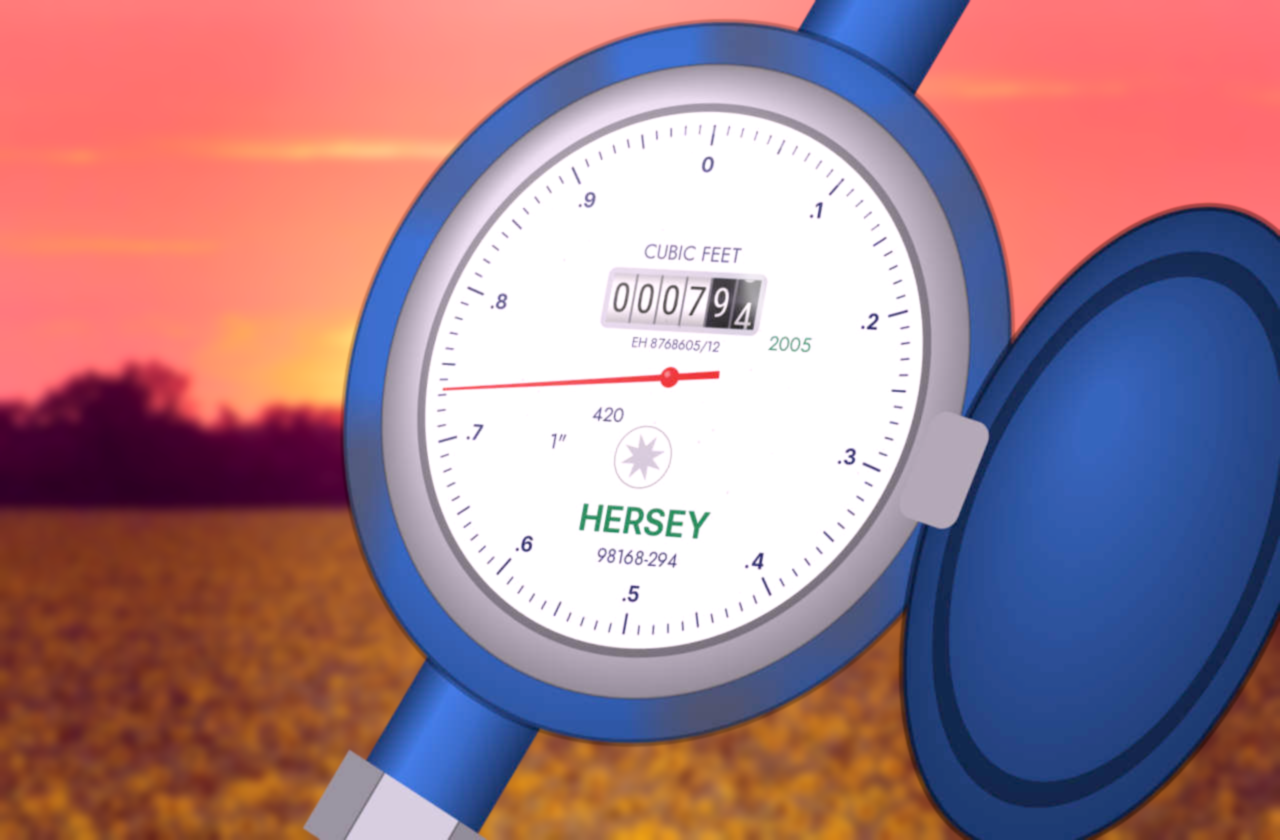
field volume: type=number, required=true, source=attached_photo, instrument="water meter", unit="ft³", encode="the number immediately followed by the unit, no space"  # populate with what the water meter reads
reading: 793.73ft³
